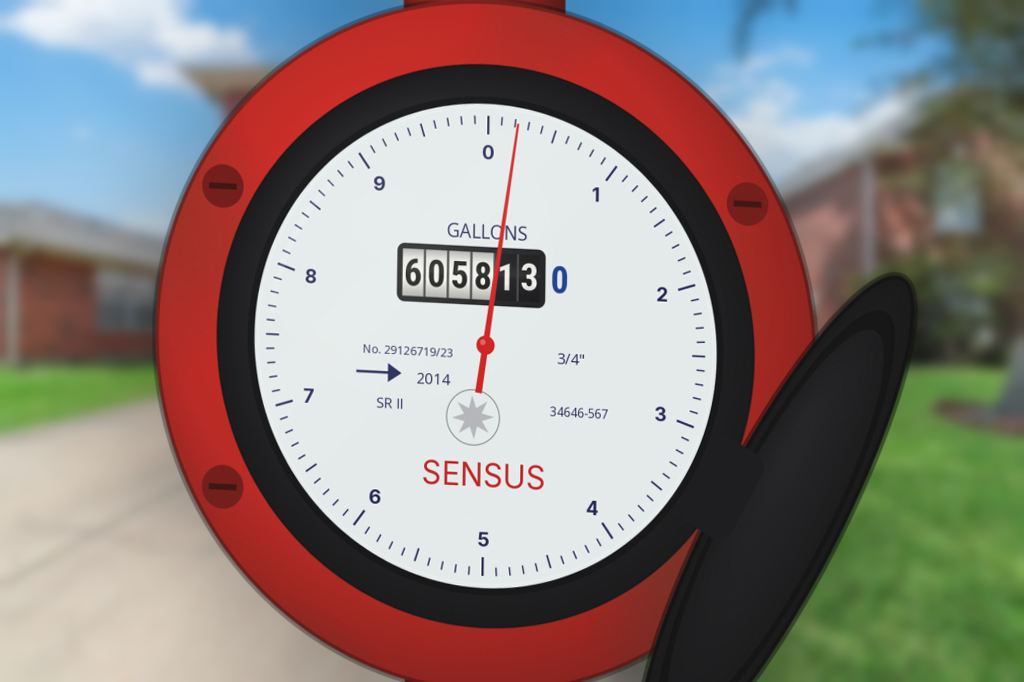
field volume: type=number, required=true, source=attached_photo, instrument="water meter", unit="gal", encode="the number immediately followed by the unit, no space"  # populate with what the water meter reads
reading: 6058130.2gal
